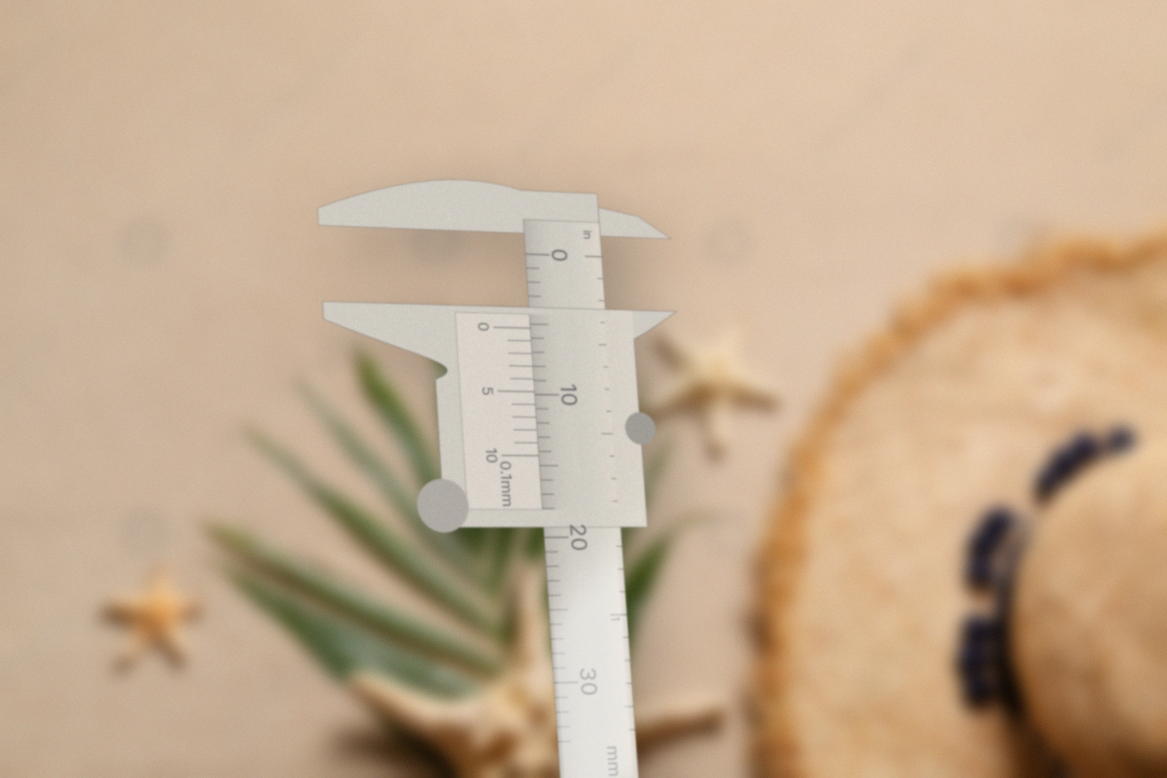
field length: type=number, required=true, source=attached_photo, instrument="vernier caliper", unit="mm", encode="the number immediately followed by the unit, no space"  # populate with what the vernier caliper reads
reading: 5.3mm
